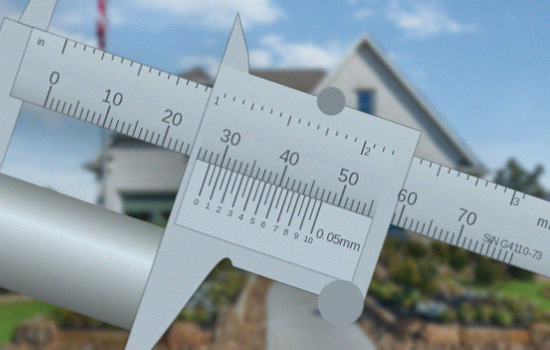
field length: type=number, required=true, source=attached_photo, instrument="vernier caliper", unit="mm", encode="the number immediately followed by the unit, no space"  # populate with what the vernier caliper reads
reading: 28.2mm
